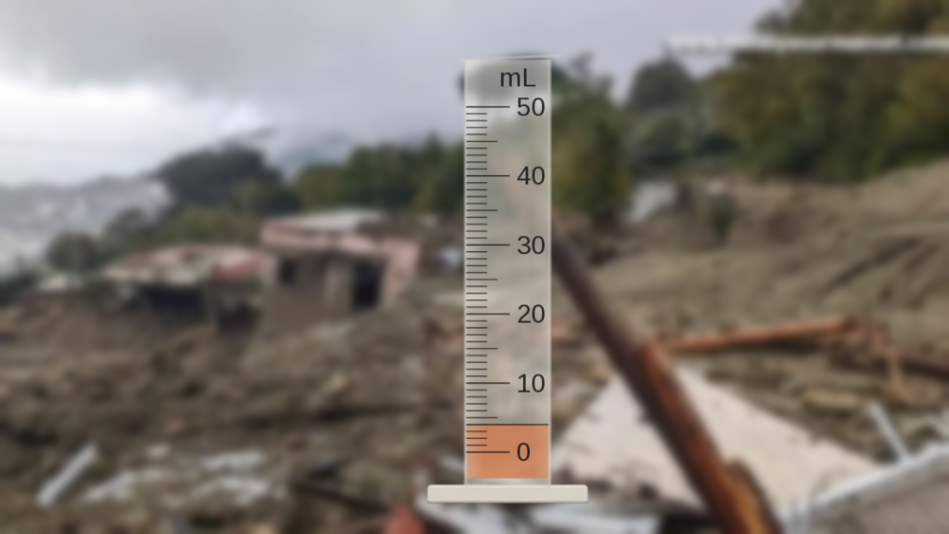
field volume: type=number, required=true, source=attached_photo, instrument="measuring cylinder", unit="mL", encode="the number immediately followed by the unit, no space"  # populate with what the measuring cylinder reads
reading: 4mL
